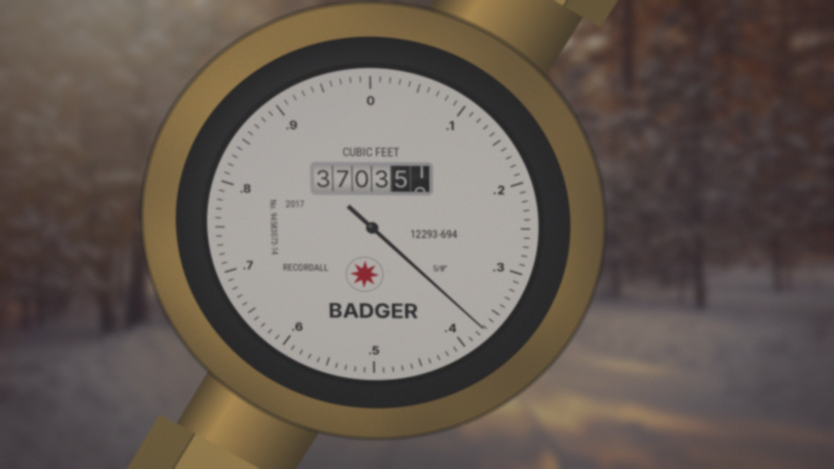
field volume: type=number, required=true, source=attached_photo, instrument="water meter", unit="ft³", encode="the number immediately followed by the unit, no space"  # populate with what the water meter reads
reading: 370351.37ft³
